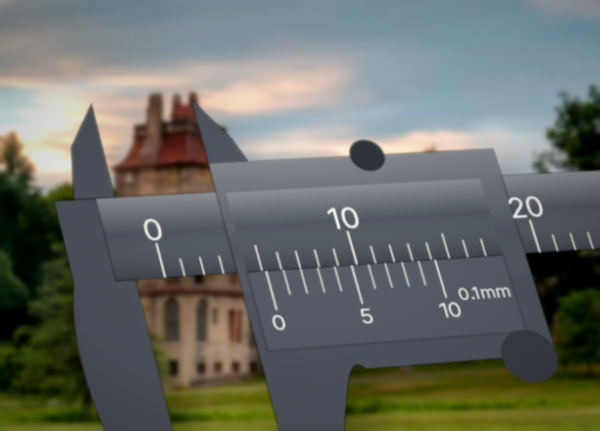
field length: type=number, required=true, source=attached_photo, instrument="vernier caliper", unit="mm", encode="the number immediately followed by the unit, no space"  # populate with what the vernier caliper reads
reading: 5.2mm
